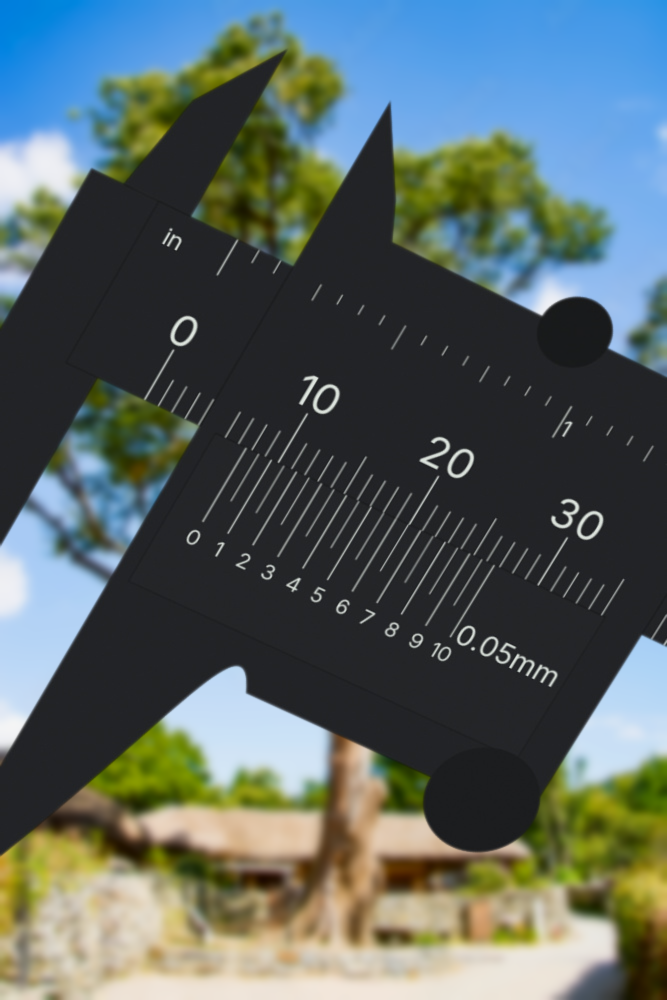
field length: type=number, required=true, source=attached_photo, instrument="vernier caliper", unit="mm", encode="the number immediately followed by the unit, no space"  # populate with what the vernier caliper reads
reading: 7.6mm
